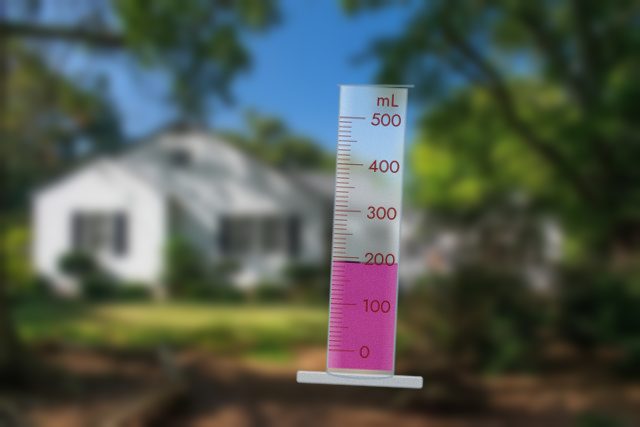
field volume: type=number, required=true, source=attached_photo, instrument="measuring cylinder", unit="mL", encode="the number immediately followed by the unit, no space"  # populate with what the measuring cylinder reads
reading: 190mL
